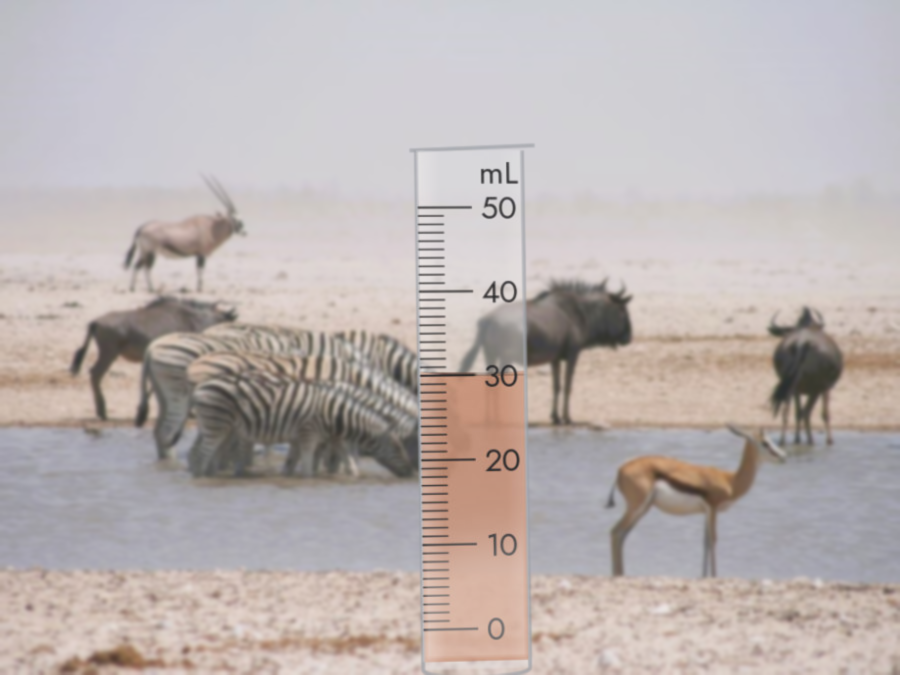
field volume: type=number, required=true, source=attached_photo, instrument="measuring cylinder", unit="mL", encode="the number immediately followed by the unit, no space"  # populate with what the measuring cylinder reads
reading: 30mL
